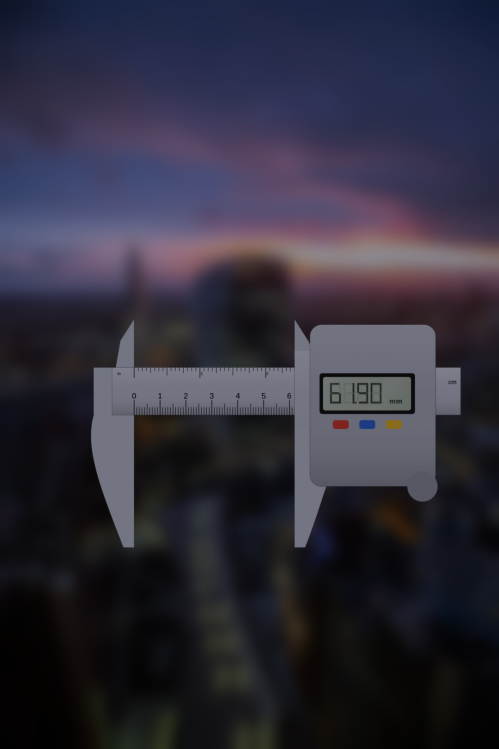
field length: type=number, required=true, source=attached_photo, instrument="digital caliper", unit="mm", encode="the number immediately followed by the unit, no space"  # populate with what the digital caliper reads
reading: 61.90mm
